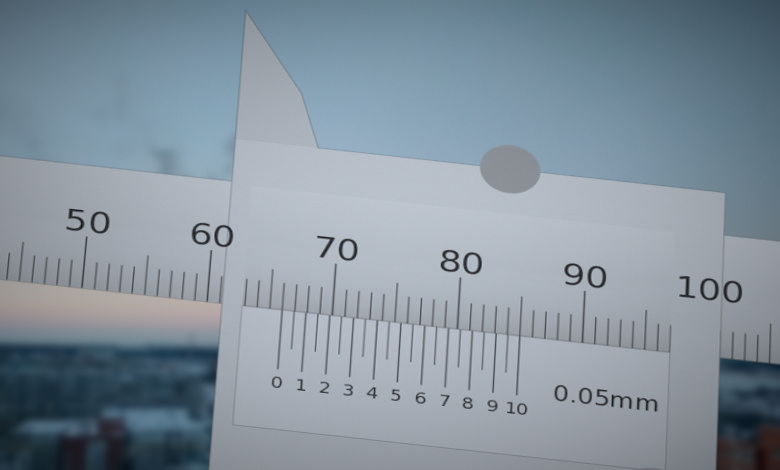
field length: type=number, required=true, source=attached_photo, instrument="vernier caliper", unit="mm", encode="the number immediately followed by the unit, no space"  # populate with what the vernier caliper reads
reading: 66.0mm
